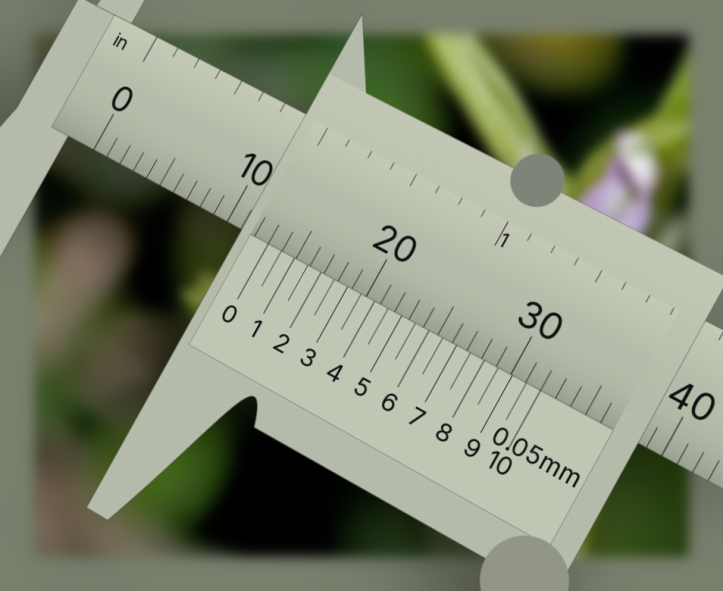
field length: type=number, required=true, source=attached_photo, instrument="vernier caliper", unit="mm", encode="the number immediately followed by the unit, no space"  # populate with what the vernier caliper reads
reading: 13.0mm
